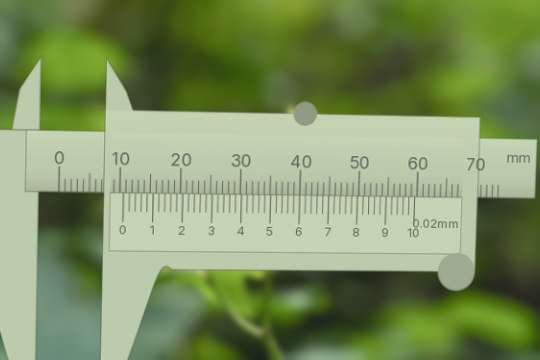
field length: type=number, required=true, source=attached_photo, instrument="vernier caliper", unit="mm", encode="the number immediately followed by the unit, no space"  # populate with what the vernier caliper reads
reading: 10.6mm
